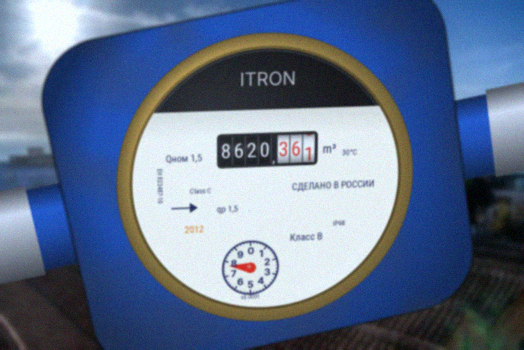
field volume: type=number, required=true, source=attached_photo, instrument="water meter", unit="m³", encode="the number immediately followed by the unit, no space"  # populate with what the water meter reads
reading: 8620.3607m³
